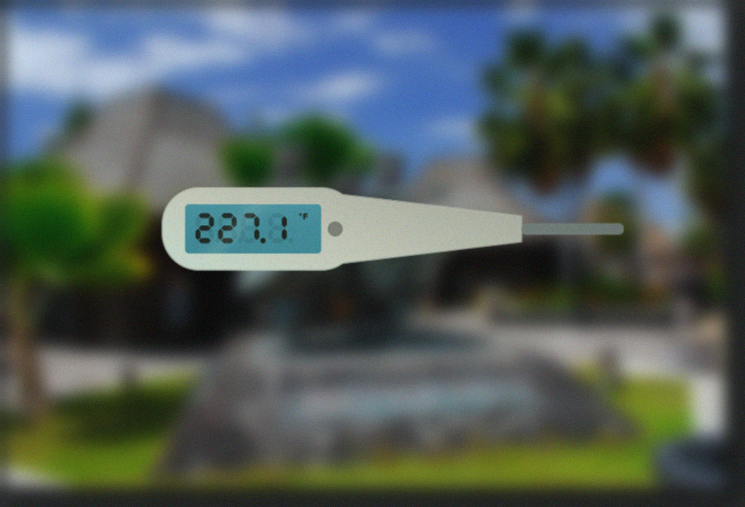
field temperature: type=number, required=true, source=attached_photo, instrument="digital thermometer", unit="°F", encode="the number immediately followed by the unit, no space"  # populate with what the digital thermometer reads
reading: 227.1°F
